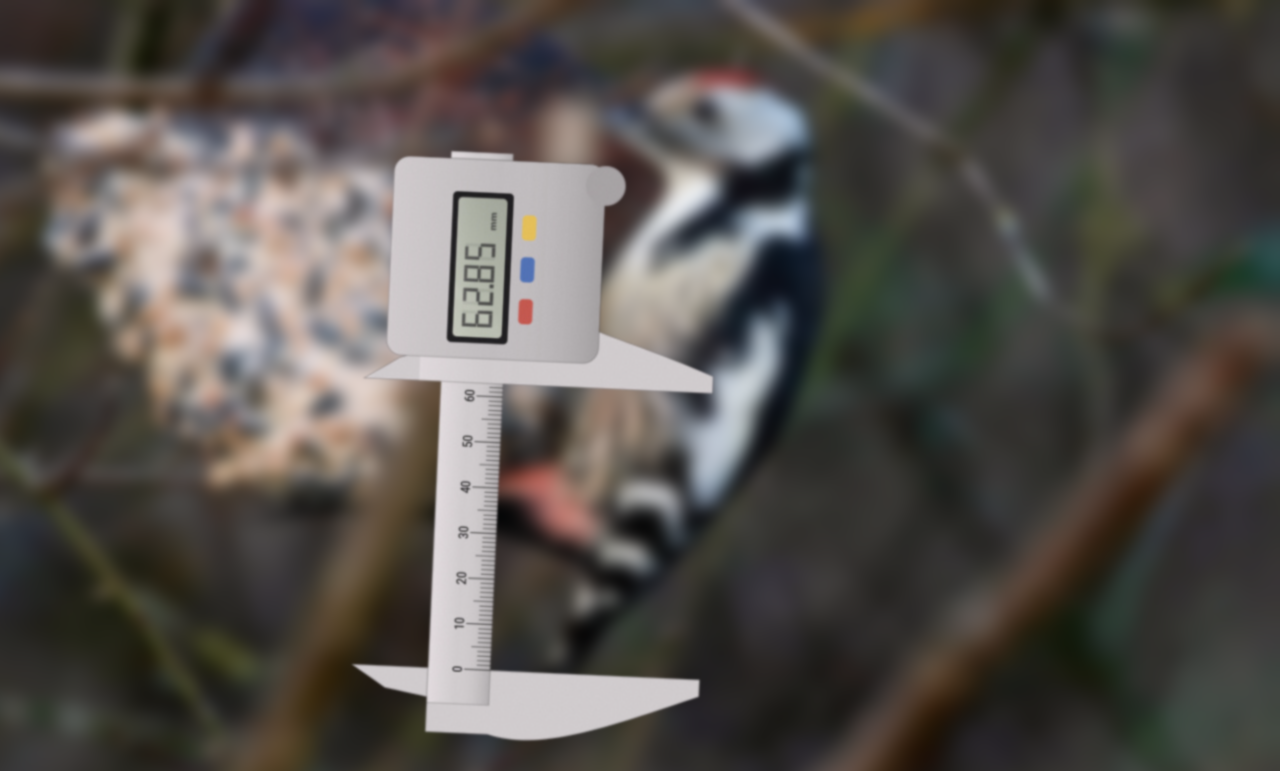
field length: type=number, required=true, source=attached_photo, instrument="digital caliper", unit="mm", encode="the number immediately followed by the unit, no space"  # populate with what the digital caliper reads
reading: 62.85mm
